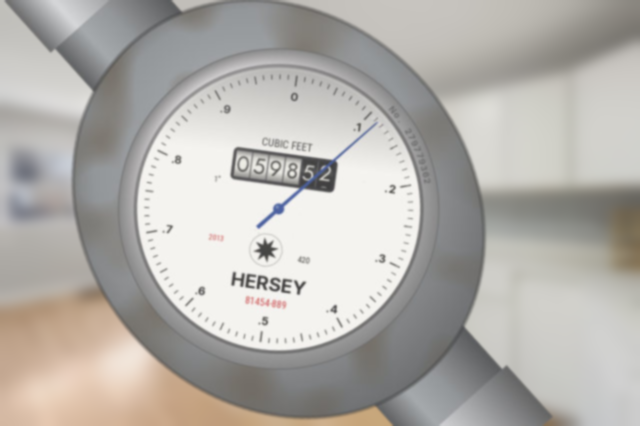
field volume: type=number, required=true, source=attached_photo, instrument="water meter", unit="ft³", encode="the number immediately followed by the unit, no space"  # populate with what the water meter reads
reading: 59852.11ft³
